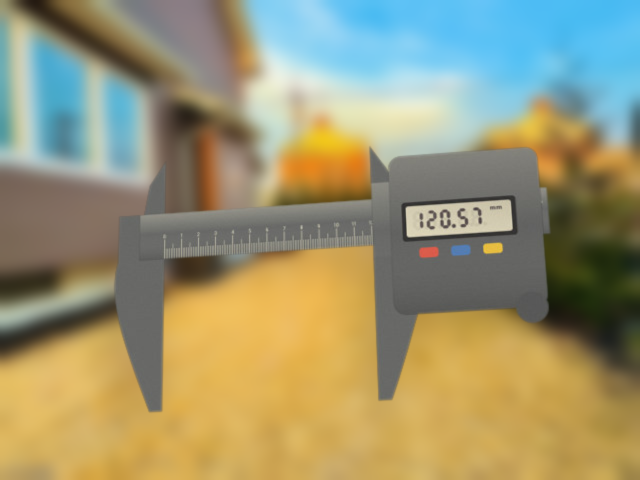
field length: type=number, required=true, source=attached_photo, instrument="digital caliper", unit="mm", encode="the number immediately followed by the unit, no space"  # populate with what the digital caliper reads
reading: 120.57mm
